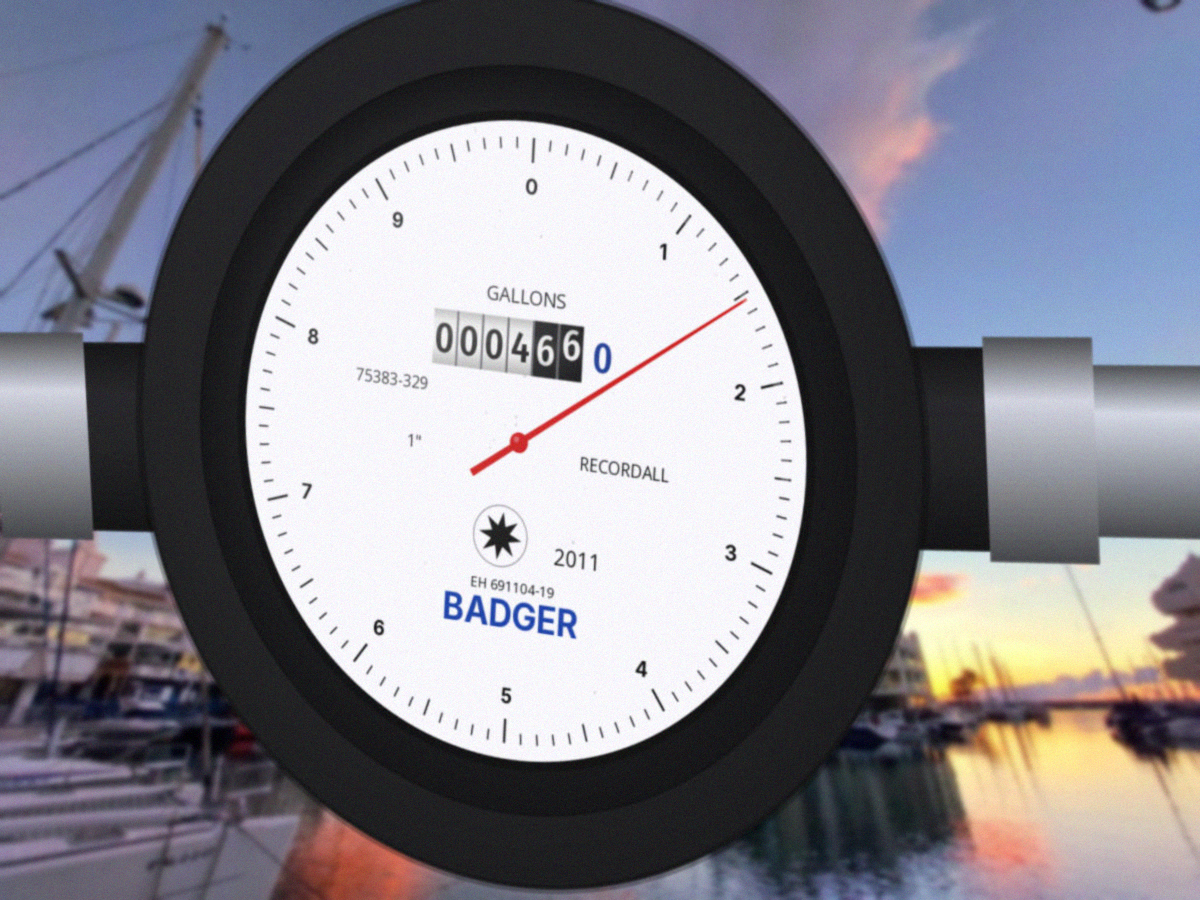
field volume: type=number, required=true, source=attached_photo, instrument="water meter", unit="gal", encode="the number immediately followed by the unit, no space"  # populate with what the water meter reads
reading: 4661.5gal
